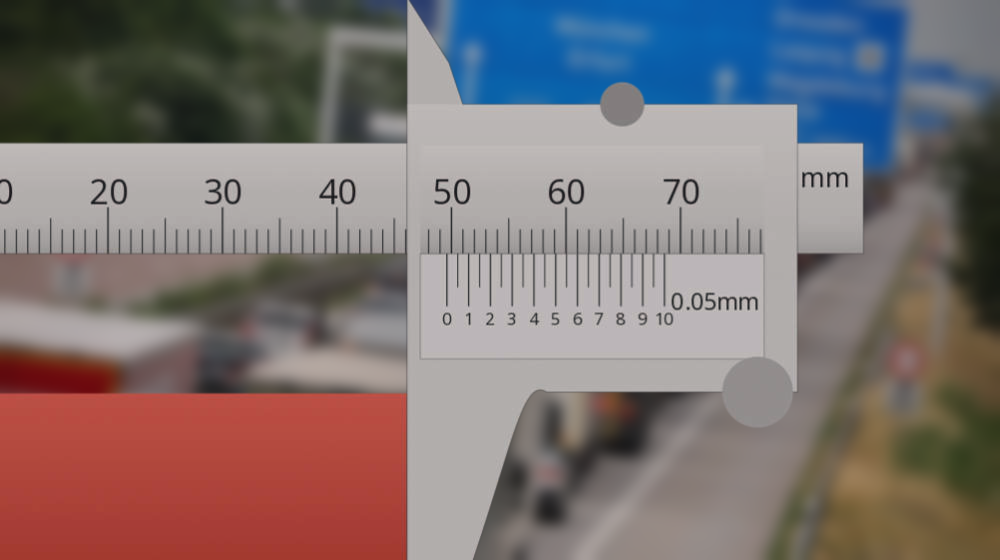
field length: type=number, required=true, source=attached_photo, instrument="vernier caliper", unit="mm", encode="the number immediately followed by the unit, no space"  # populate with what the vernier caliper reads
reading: 49.6mm
